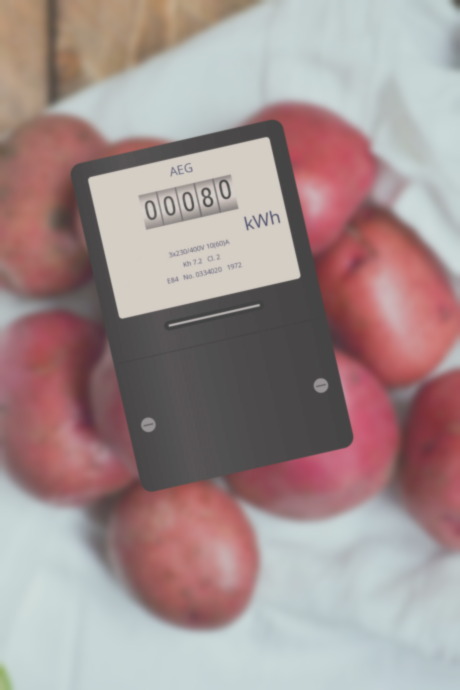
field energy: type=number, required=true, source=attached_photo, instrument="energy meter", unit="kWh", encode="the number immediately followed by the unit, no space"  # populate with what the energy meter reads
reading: 80kWh
